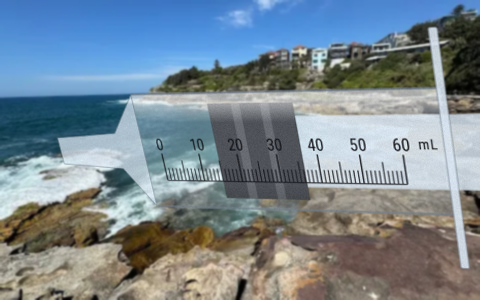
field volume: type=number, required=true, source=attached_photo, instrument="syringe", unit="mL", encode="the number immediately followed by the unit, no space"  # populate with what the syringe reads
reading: 15mL
